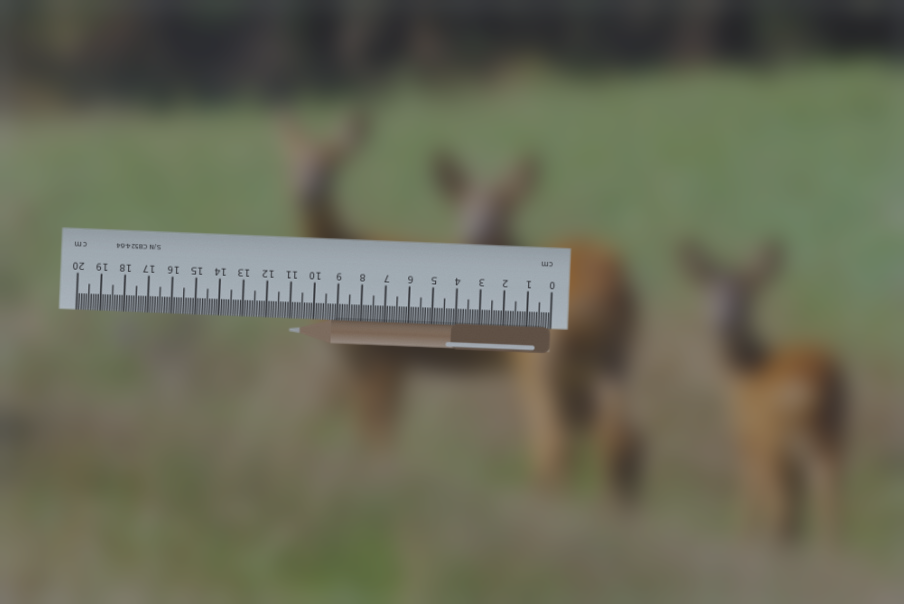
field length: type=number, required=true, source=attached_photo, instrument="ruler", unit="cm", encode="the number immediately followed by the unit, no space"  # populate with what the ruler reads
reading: 11cm
